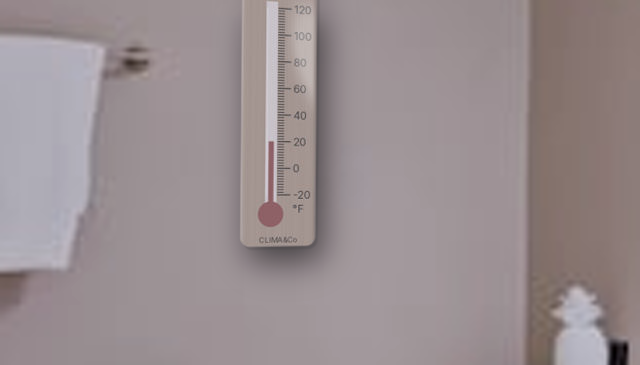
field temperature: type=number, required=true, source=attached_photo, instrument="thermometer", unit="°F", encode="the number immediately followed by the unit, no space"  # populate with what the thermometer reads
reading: 20°F
